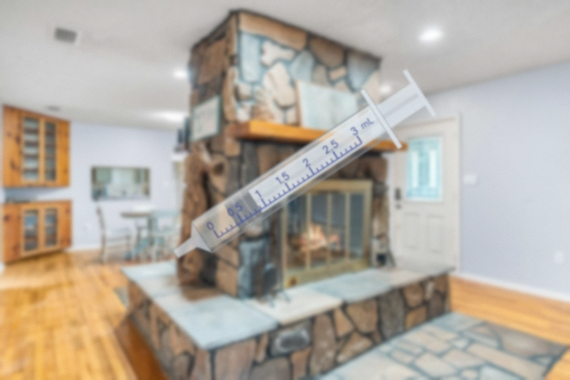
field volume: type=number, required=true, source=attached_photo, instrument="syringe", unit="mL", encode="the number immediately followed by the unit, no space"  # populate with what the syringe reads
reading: 0.4mL
